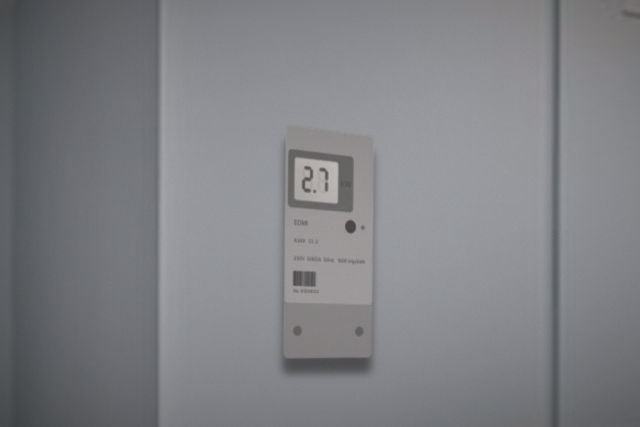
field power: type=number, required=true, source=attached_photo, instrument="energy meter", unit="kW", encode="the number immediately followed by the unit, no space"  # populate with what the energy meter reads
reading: 2.7kW
